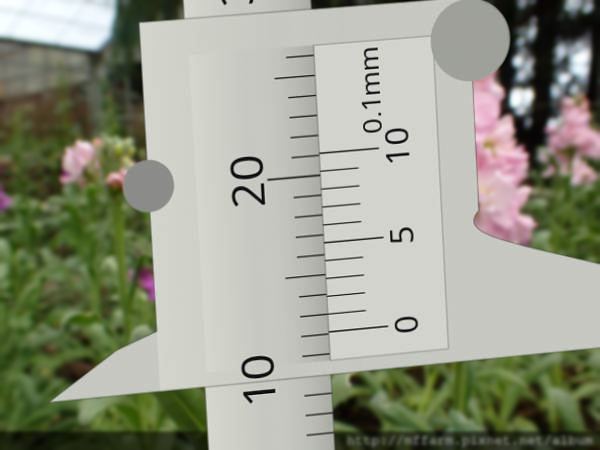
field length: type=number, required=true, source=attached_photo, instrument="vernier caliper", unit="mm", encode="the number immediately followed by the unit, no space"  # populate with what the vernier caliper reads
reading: 12.1mm
